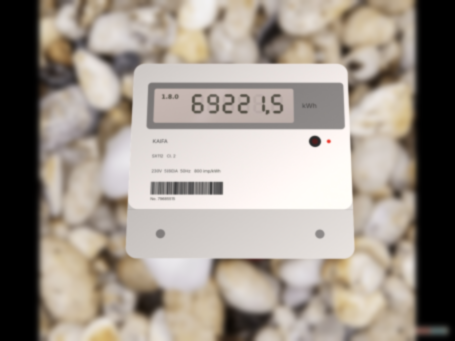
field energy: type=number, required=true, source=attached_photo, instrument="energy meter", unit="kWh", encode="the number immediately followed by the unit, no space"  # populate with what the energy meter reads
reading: 69221.5kWh
